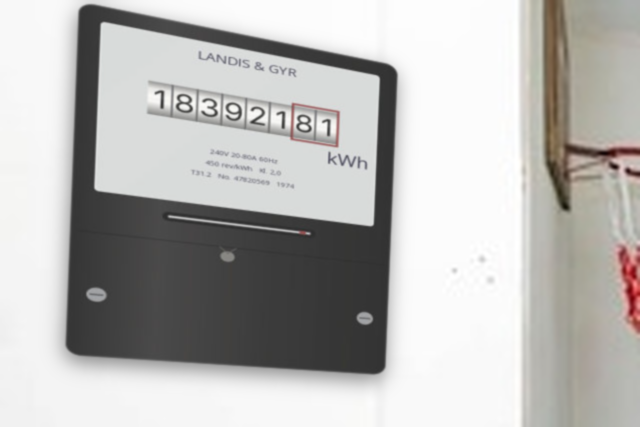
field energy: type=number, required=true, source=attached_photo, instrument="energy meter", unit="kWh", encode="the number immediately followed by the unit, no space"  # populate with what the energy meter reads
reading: 183921.81kWh
